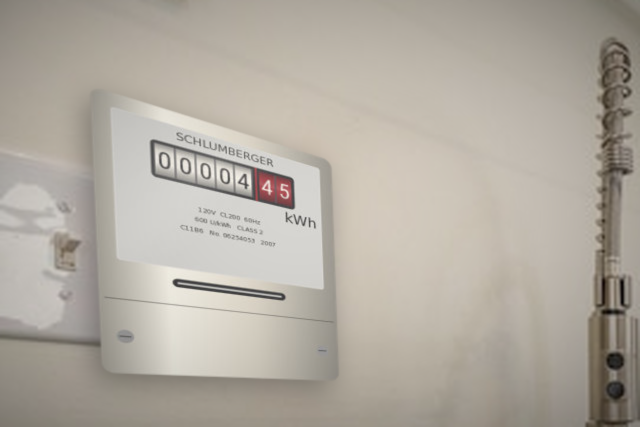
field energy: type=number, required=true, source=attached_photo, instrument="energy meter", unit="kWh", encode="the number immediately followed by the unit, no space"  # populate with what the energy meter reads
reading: 4.45kWh
